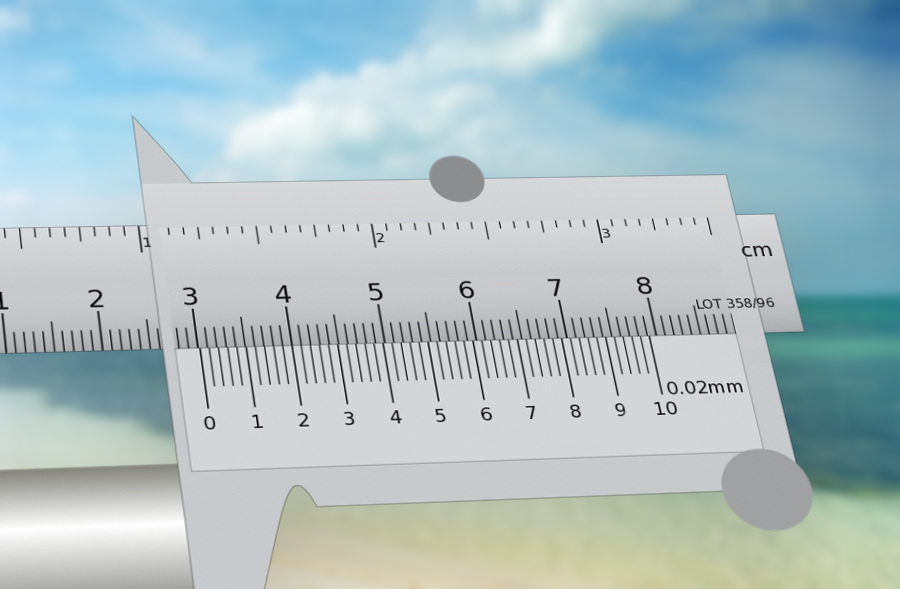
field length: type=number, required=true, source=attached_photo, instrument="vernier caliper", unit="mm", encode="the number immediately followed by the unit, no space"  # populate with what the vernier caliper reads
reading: 30.2mm
